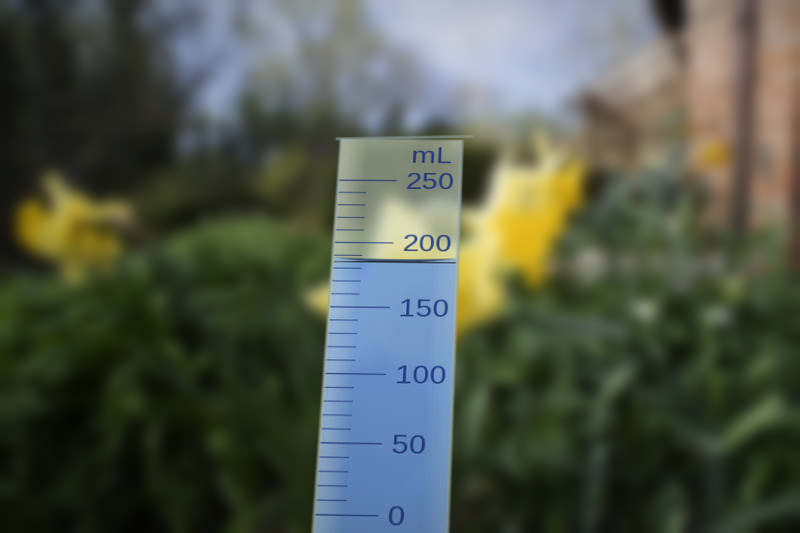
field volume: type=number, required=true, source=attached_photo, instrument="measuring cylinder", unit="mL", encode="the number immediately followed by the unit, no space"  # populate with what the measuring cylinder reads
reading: 185mL
